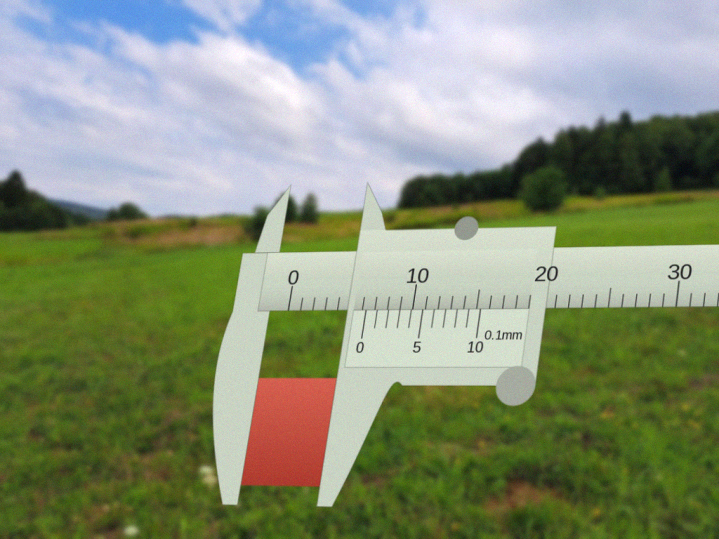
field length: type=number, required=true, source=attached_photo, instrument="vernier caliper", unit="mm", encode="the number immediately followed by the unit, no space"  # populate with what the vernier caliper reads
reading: 6.3mm
